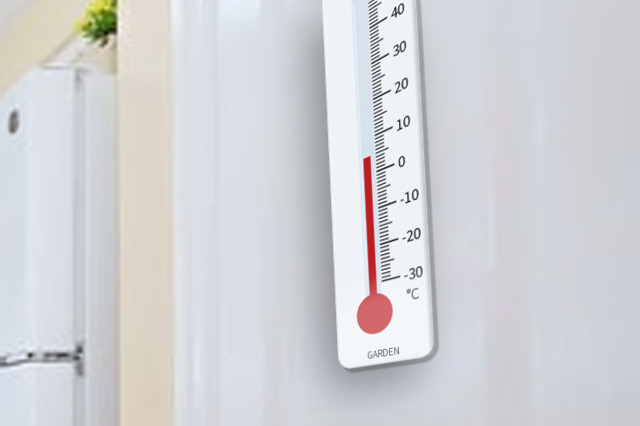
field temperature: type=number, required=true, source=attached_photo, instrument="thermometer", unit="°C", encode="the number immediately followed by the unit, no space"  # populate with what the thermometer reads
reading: 5°C
